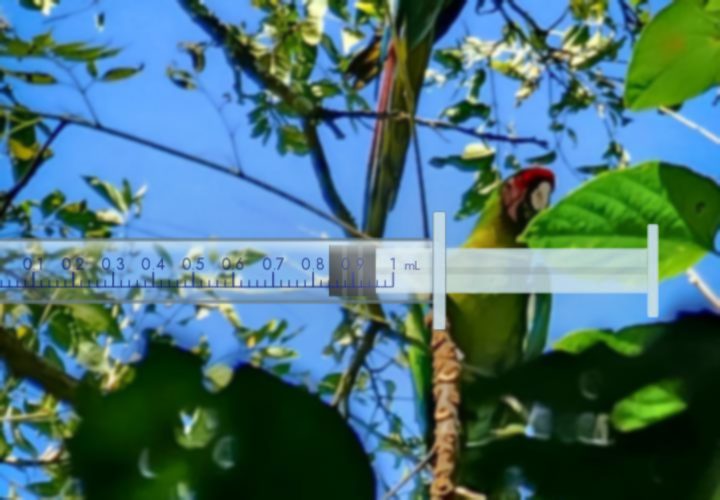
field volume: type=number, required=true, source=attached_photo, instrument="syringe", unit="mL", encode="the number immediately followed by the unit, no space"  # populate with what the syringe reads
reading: 0.84mL
